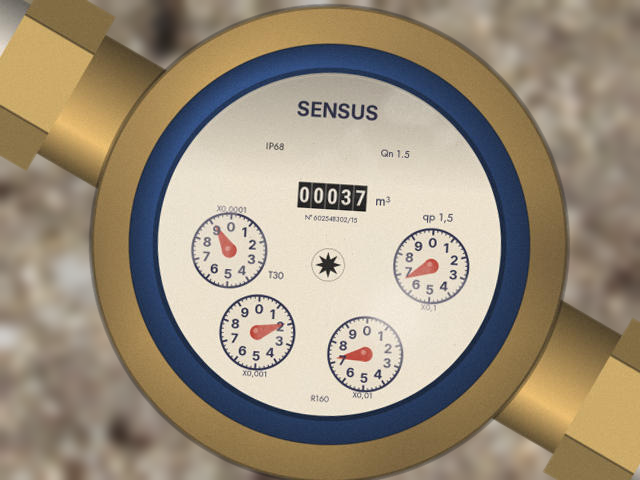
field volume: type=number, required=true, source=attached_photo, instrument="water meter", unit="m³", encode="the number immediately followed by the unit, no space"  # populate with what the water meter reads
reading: 37.6719m³
